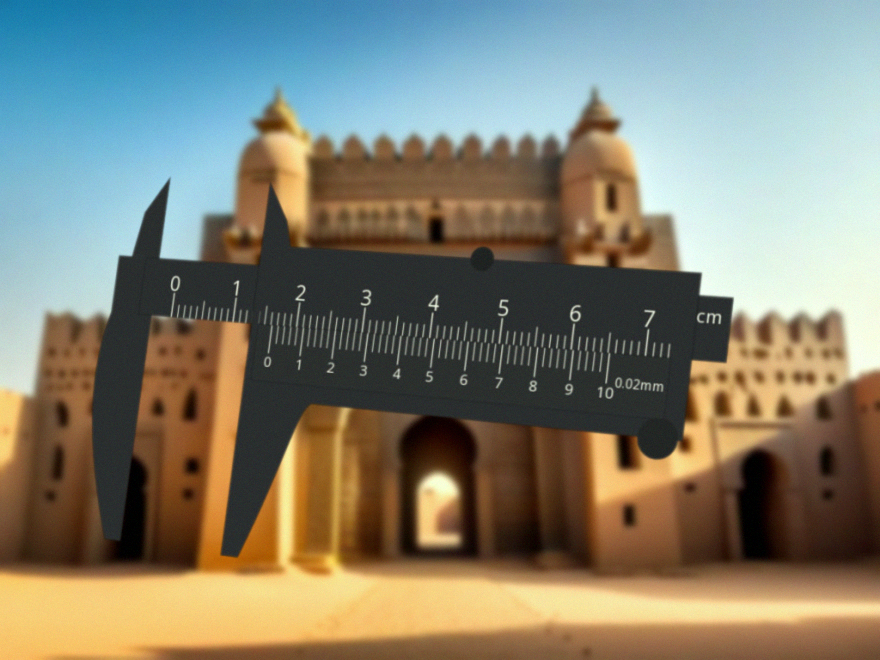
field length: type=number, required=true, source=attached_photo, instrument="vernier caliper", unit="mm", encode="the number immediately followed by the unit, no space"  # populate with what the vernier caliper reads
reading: 16.2mm
